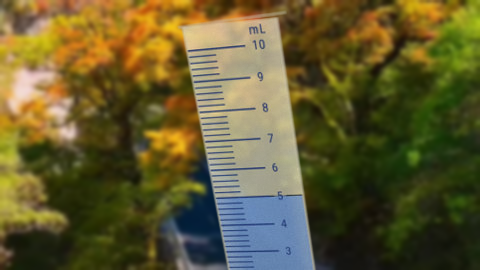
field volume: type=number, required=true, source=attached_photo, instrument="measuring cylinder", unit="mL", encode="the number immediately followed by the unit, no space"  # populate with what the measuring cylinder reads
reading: 5mL
